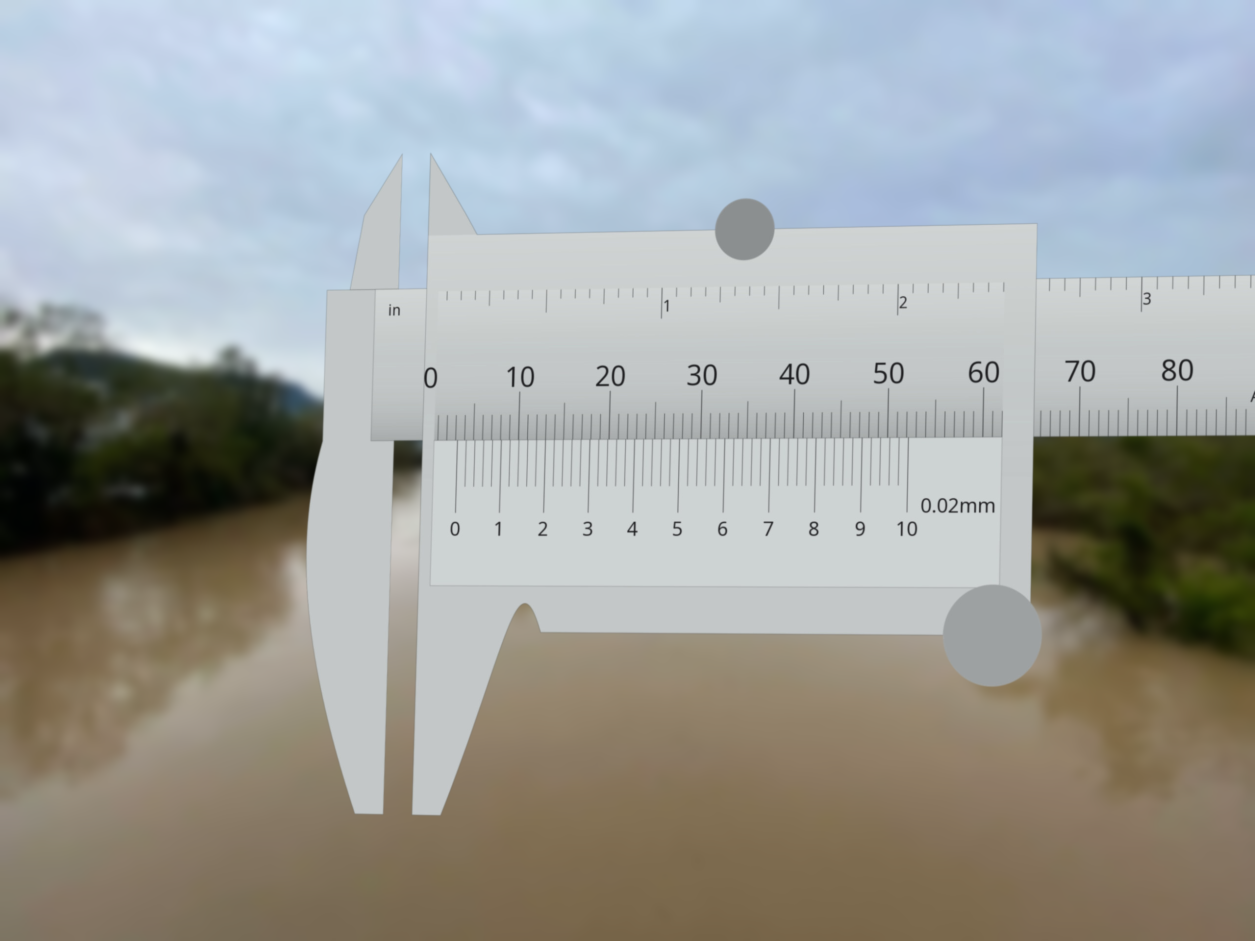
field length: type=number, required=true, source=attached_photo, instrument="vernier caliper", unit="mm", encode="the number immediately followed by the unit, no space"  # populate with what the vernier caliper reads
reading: 3.2mm
